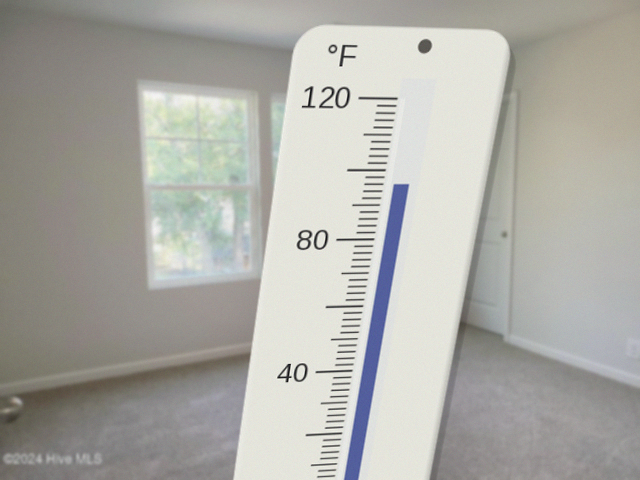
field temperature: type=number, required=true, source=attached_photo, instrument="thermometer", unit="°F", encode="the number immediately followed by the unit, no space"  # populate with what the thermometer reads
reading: 96°F
